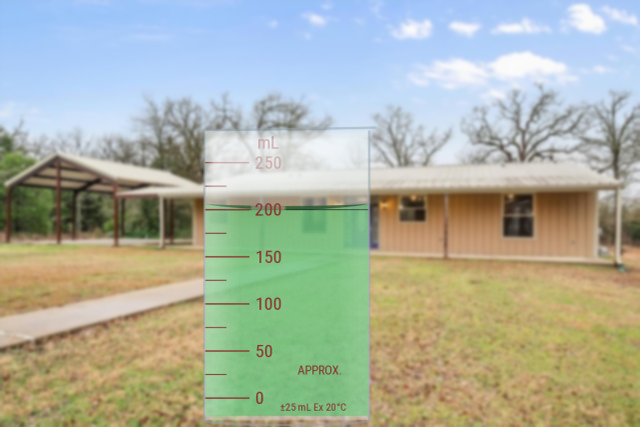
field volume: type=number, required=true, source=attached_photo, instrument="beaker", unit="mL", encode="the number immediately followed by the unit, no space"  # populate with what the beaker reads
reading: 200mL
